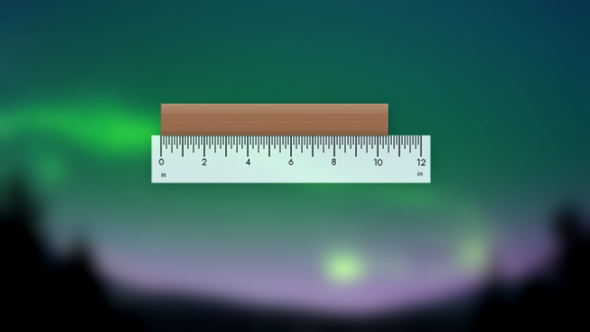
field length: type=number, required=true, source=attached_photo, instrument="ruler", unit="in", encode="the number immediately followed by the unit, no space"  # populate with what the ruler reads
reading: 10.5in
